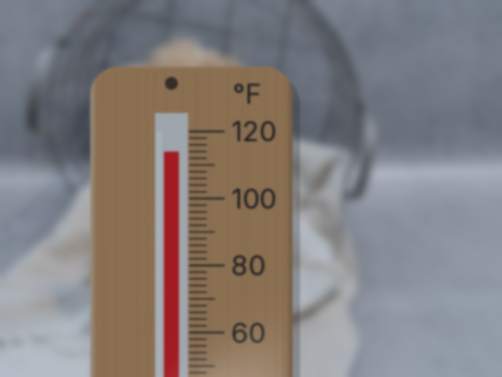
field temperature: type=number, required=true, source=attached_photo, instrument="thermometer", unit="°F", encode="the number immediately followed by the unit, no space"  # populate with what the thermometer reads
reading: 114°F
